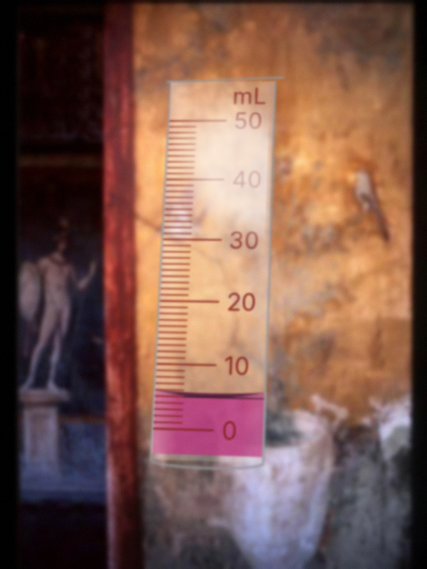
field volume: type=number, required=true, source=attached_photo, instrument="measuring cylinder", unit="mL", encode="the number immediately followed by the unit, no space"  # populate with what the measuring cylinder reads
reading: 5mL
